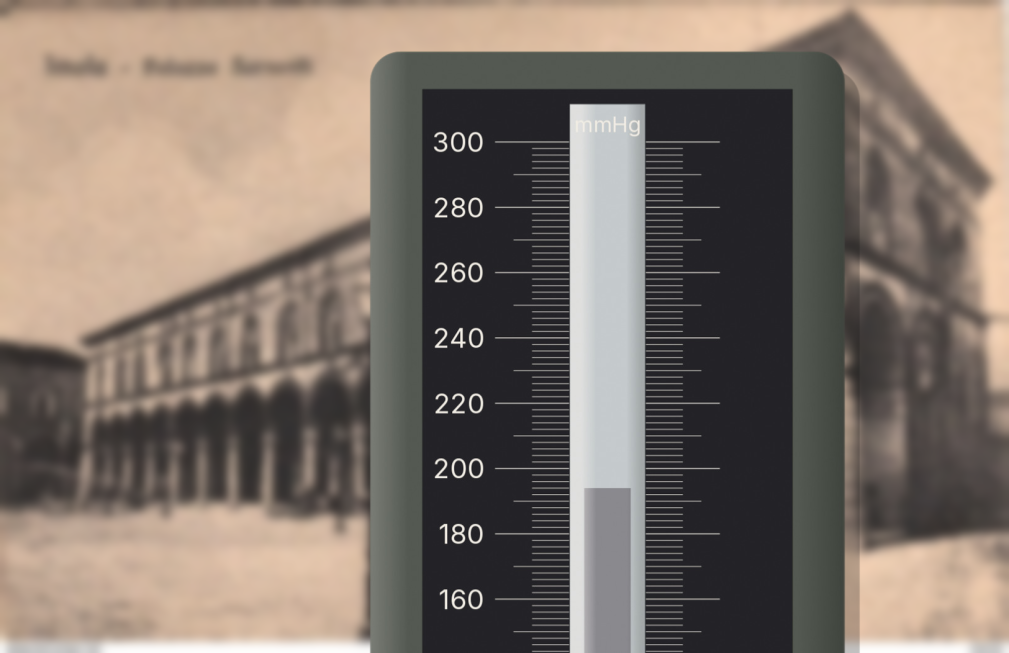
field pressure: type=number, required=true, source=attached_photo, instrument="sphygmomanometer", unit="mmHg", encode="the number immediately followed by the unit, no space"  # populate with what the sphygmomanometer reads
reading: 194mmHg
